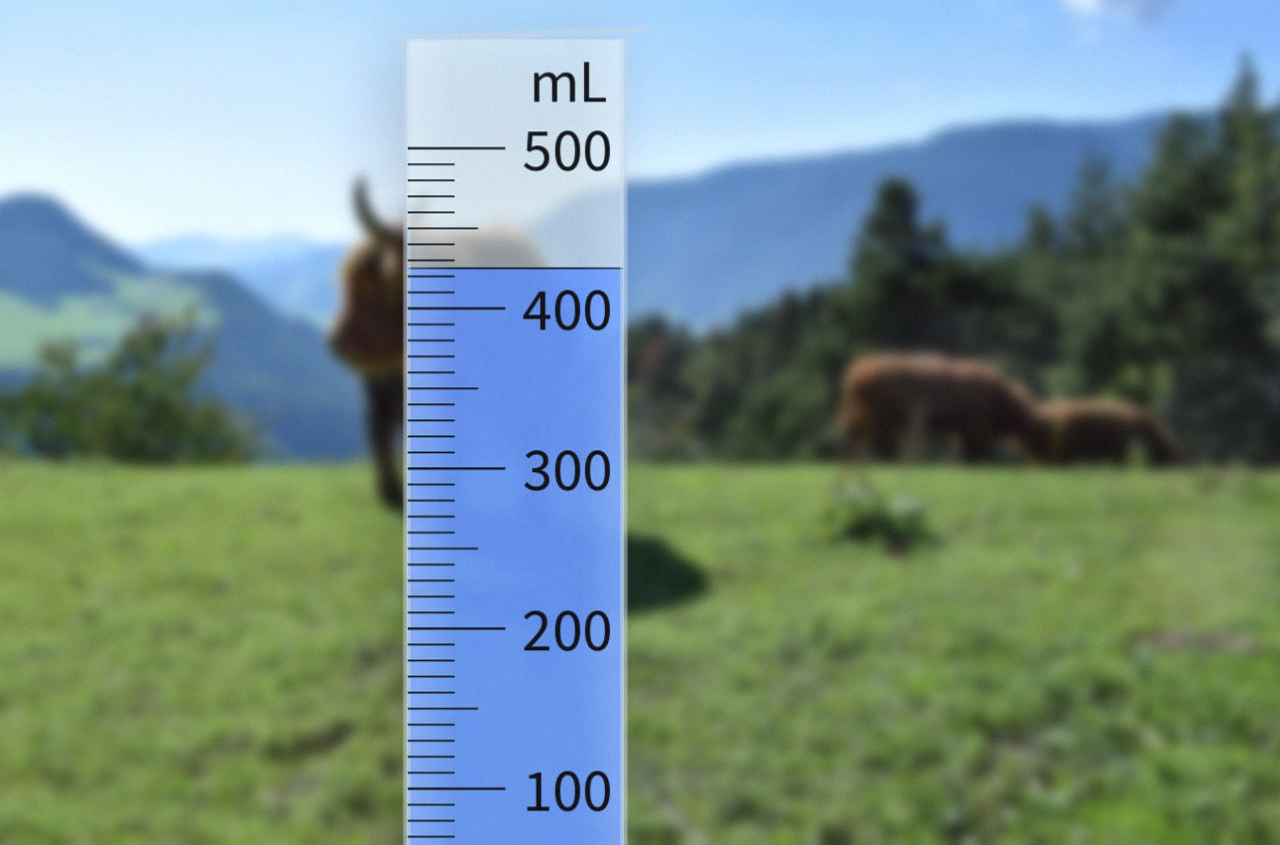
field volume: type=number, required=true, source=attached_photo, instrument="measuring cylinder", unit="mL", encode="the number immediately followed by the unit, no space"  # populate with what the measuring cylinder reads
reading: 425mL
